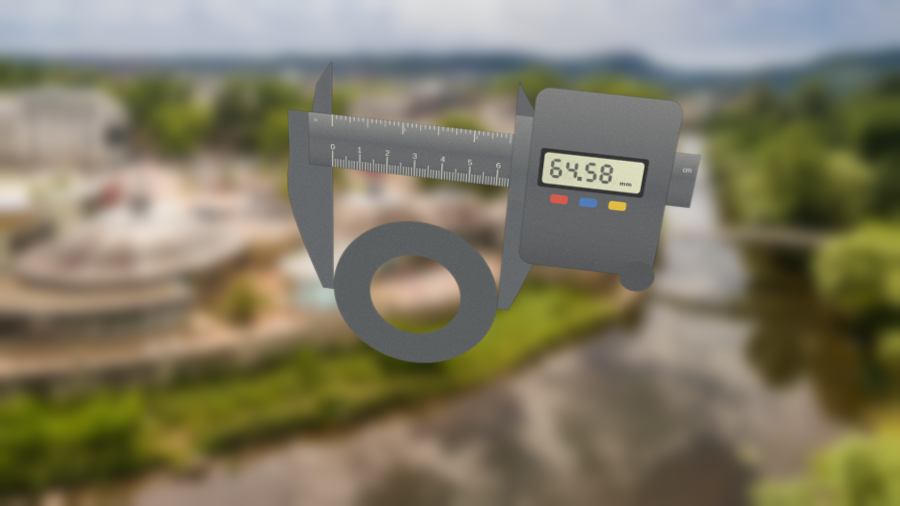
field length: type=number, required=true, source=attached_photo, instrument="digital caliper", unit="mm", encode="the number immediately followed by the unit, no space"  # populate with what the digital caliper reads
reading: 64.58mm
